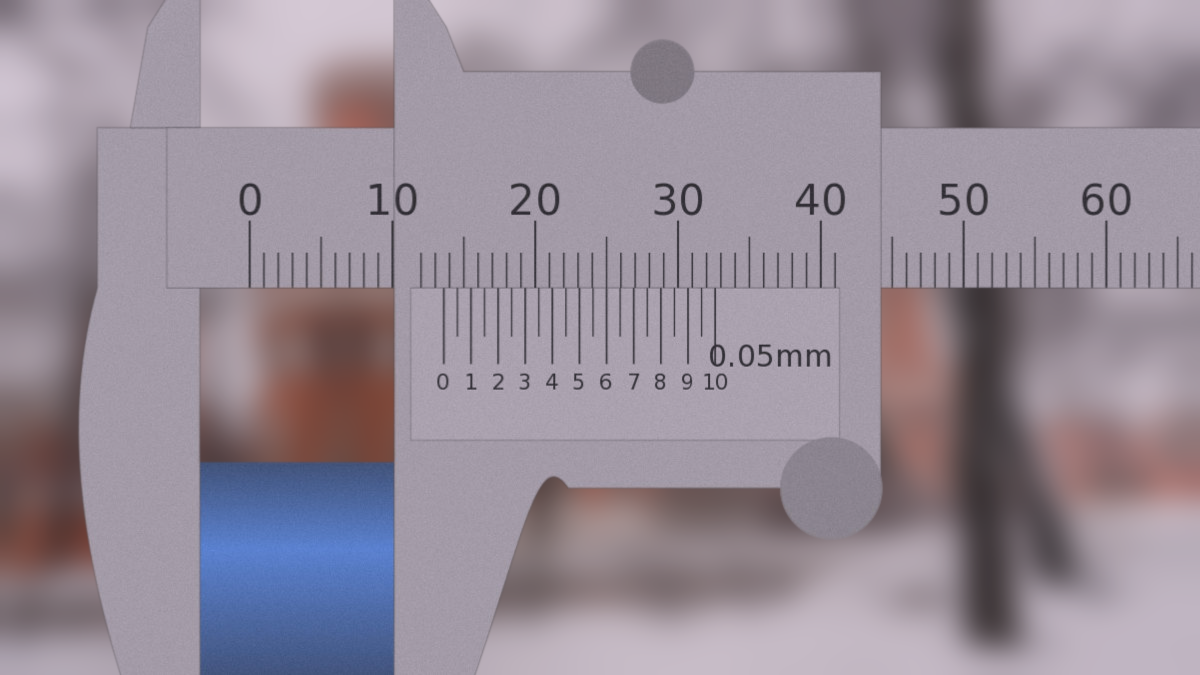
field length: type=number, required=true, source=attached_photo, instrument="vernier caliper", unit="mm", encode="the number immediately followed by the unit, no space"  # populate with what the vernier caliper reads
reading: 13.6mm
